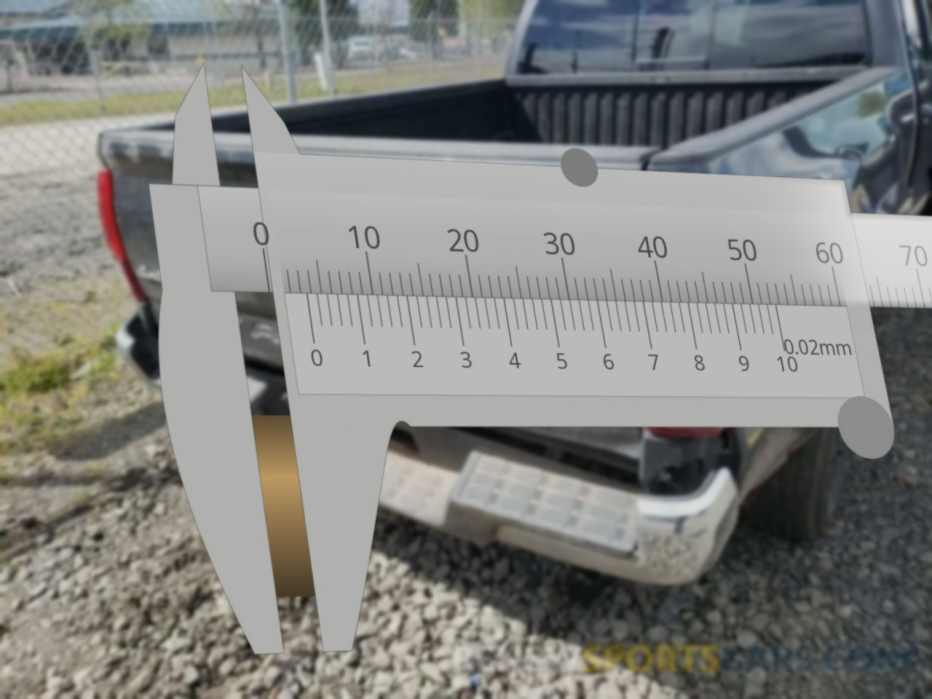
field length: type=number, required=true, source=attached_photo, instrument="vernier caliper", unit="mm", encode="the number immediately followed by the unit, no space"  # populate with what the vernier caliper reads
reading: 3.6mm
